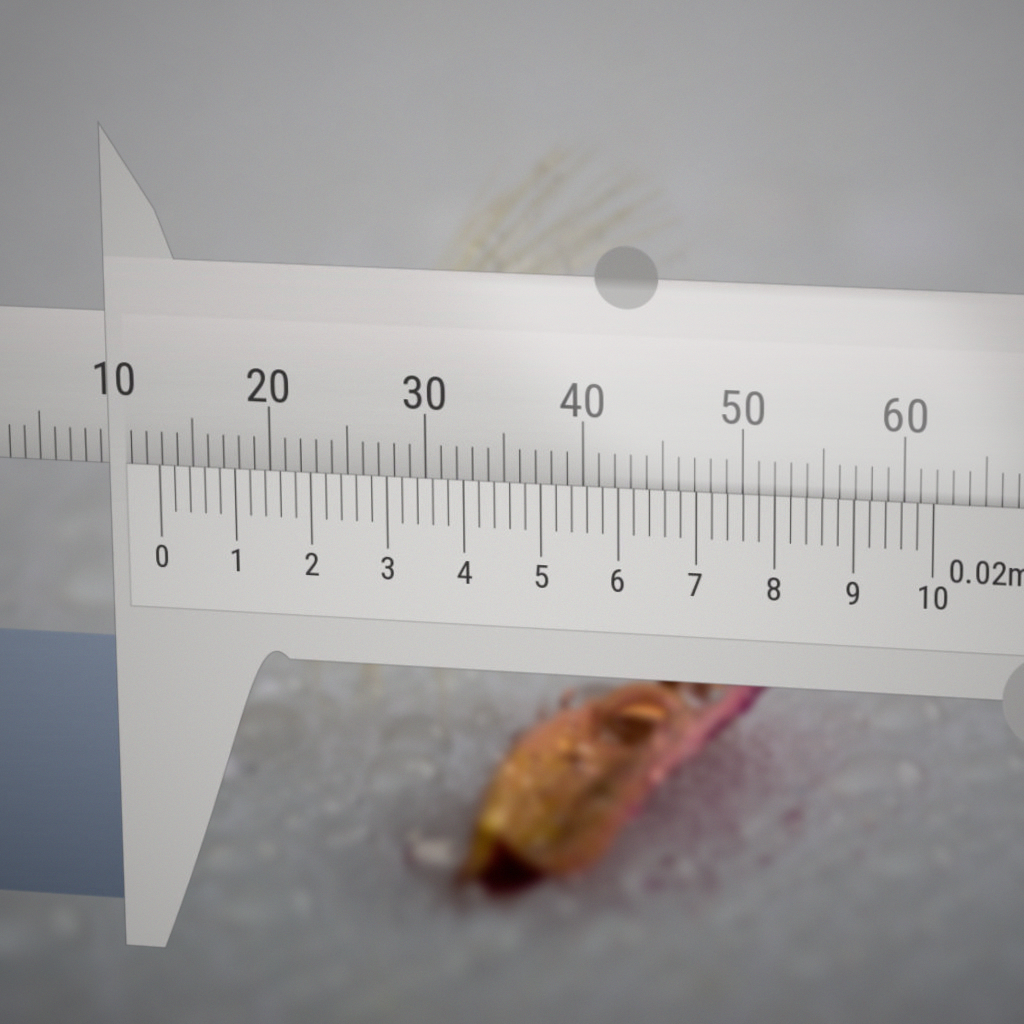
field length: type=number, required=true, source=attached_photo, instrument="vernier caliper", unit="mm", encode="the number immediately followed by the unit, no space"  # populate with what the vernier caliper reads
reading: 12.8mm
